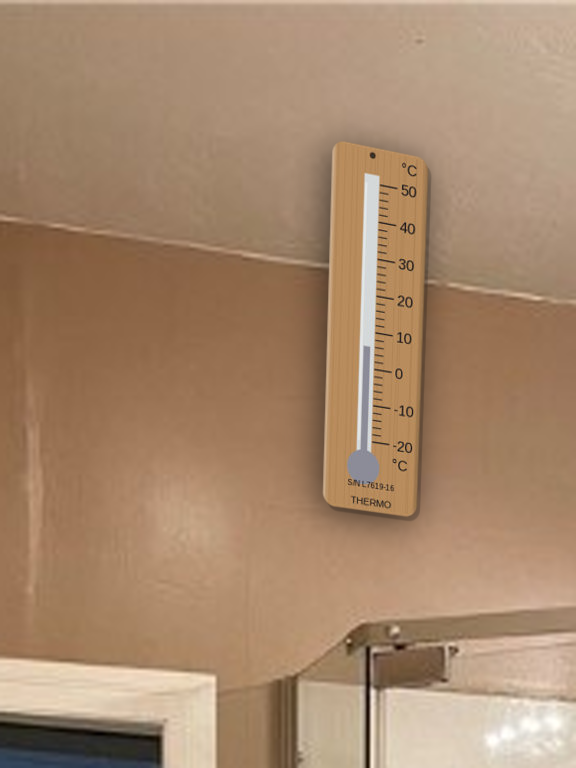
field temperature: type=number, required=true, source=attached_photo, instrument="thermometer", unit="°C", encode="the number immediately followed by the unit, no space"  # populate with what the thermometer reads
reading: 6°C
